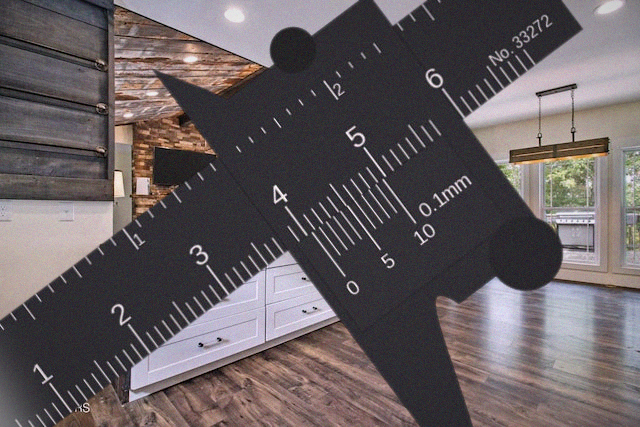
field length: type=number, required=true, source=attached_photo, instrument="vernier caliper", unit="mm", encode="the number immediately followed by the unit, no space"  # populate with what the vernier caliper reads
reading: 40.6mm
